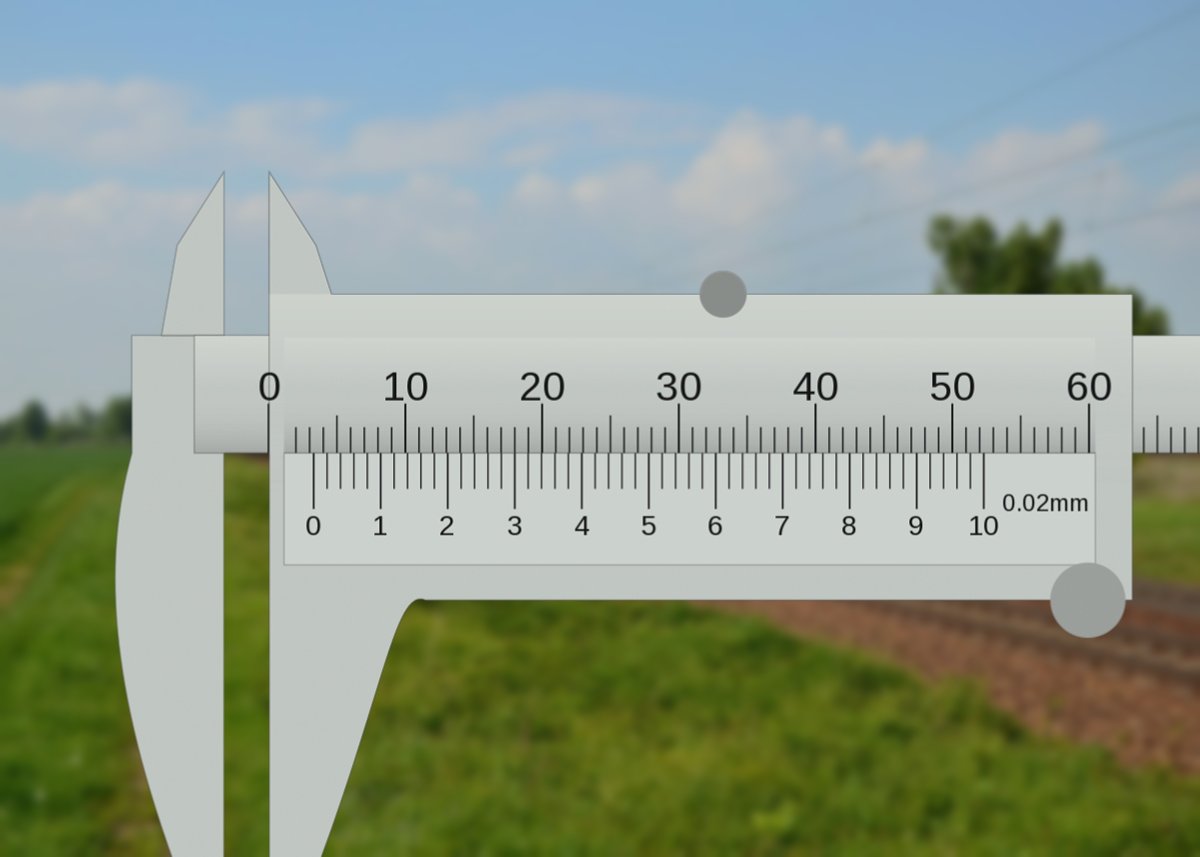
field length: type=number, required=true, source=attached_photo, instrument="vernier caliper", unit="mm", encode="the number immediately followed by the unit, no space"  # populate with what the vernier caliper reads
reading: 3.3mm
